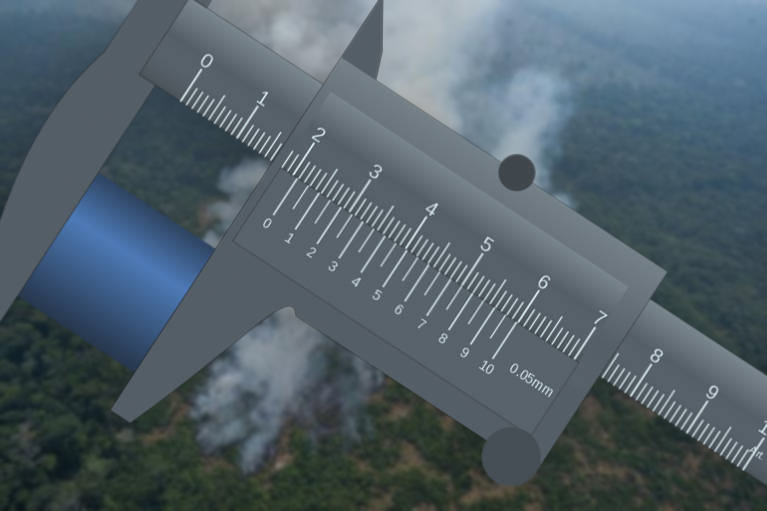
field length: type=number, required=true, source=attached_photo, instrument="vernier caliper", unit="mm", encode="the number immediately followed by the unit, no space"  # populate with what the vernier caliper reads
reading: 20.8mm
